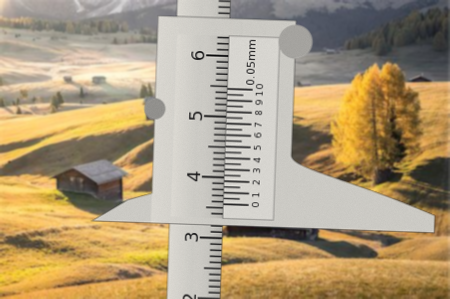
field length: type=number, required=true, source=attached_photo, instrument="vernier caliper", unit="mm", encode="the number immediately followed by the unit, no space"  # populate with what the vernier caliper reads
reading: 35.6mm
